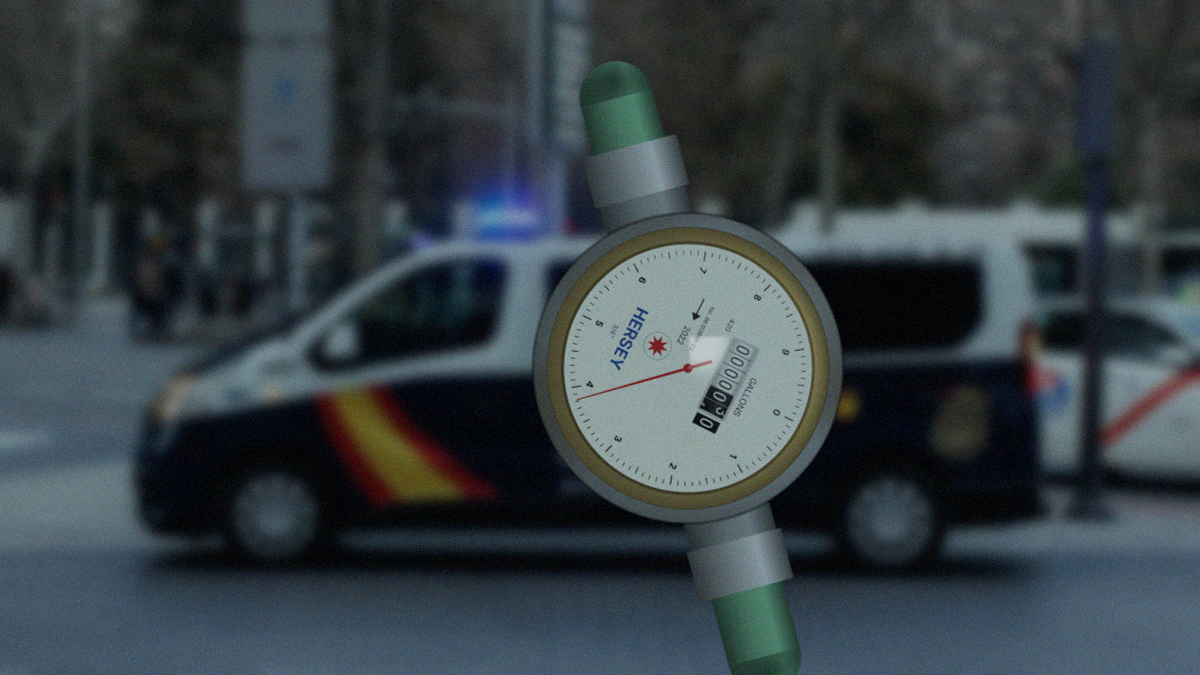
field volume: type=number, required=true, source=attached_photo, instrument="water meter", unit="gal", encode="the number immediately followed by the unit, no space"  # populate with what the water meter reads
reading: 33.8gal
